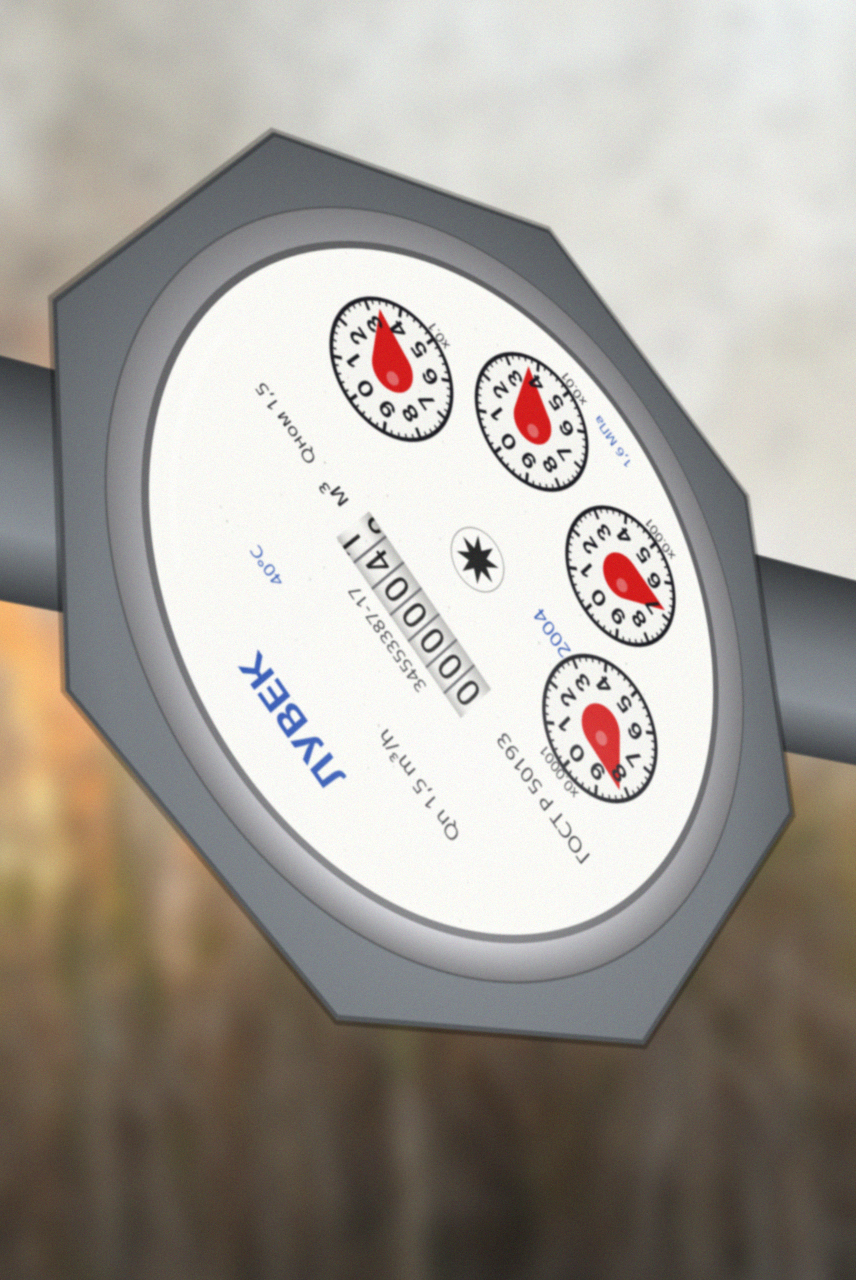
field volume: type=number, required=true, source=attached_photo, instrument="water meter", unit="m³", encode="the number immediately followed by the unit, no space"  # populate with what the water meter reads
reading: 41.3368m³
